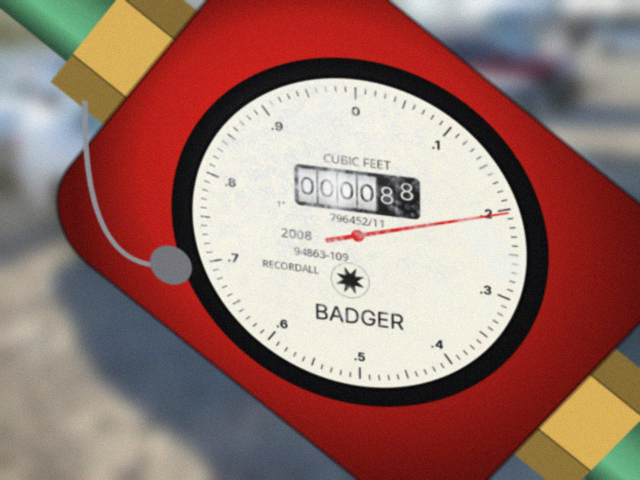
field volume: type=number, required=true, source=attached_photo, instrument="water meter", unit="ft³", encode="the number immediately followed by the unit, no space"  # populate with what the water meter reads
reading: 88.20ft³
